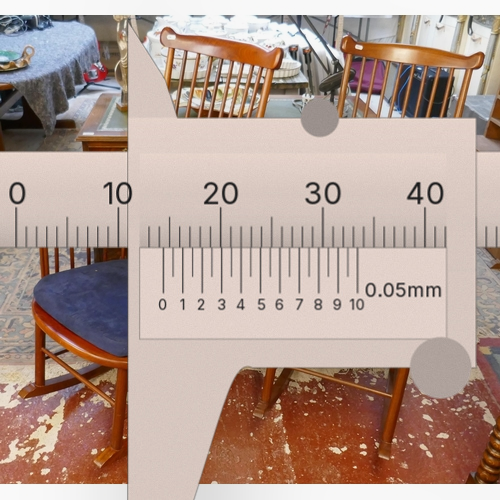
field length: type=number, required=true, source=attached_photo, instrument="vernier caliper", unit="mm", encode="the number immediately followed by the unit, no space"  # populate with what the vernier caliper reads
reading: 14.4mm
